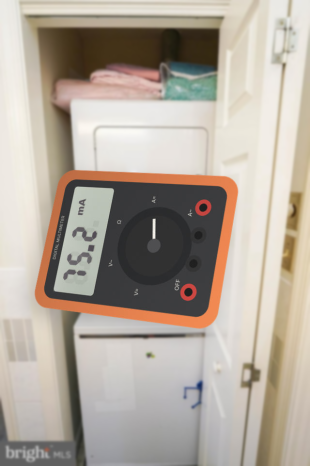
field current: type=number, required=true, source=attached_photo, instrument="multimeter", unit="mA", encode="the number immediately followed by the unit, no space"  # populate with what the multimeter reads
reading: 75.2mA
